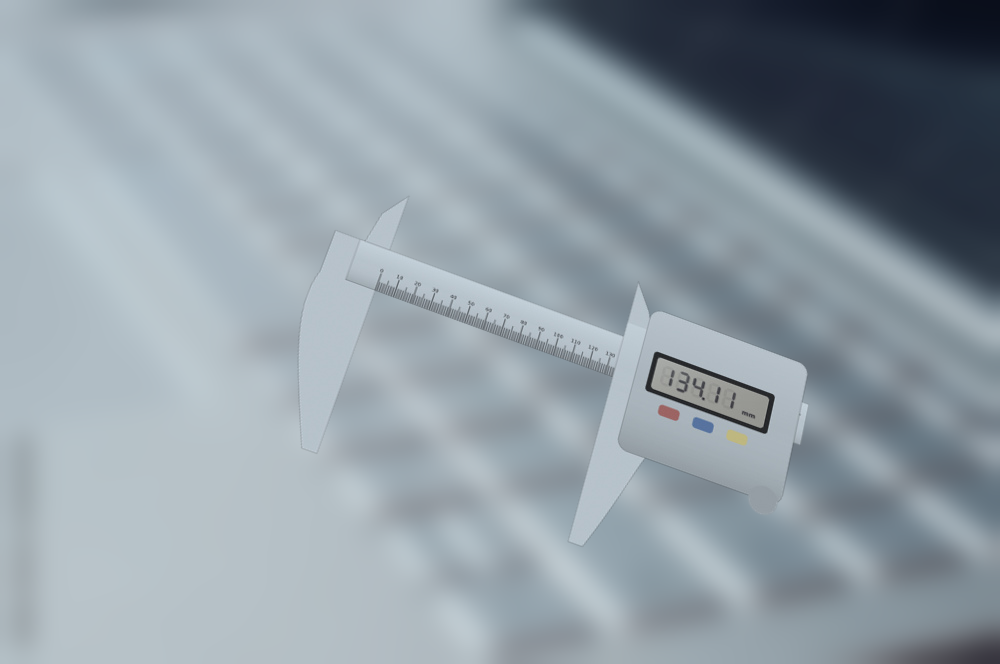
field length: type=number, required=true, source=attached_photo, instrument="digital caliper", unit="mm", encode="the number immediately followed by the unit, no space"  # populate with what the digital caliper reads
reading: 134.11mm
